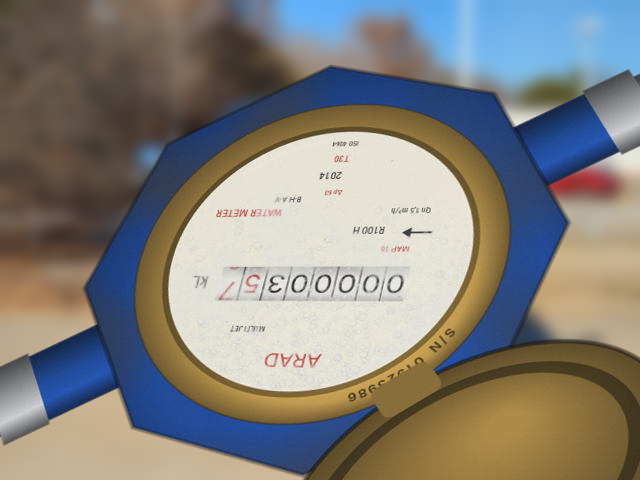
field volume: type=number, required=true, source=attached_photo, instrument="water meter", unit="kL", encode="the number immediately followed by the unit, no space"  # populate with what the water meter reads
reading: 3.57kL
